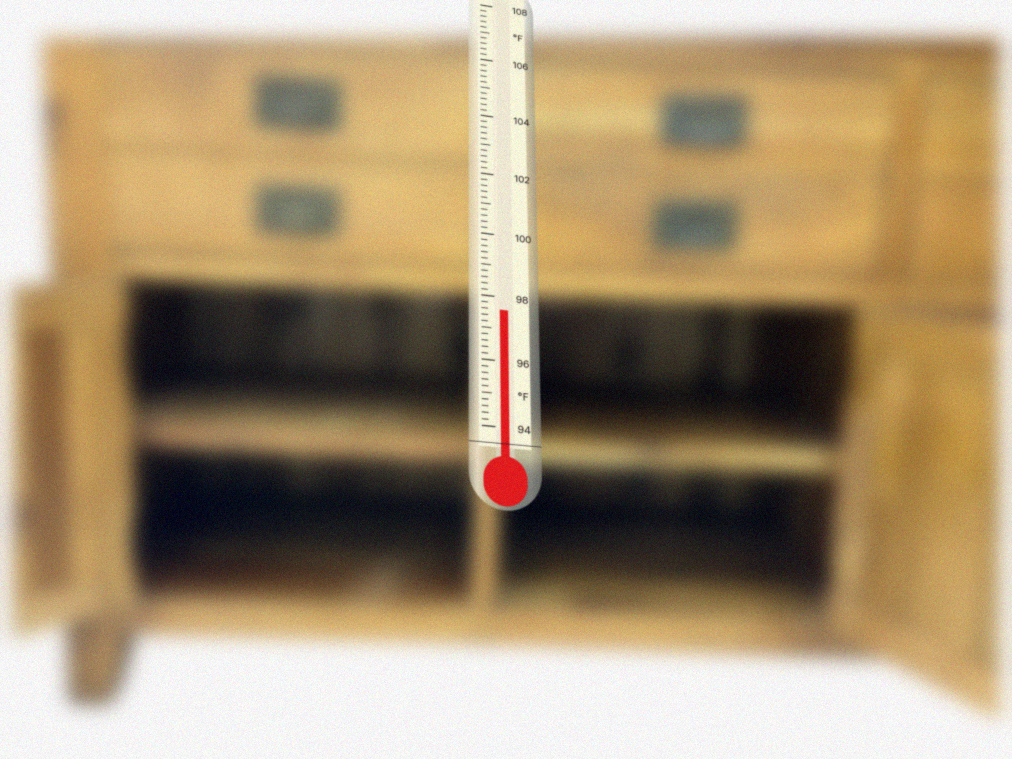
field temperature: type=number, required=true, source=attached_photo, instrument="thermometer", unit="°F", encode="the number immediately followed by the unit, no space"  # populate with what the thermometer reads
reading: 97.6°F
